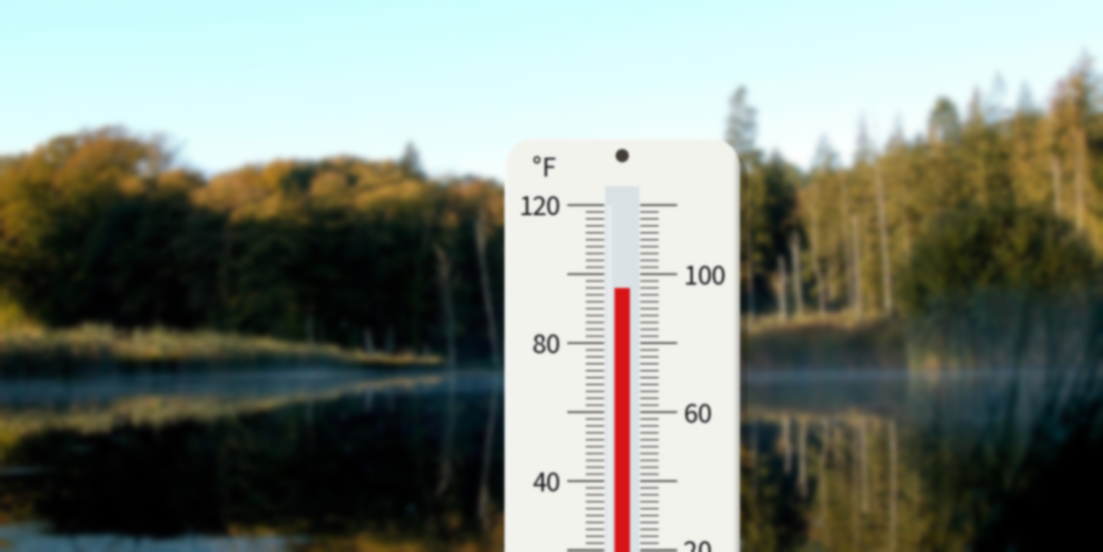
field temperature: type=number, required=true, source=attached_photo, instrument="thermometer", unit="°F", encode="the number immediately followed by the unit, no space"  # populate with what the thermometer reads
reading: 96°F
